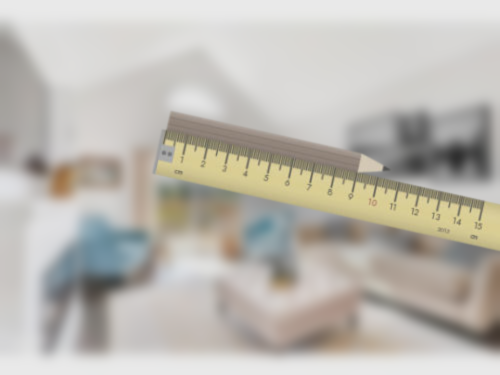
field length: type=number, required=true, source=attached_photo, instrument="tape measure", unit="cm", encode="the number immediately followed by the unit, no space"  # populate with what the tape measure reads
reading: 10.5cm
